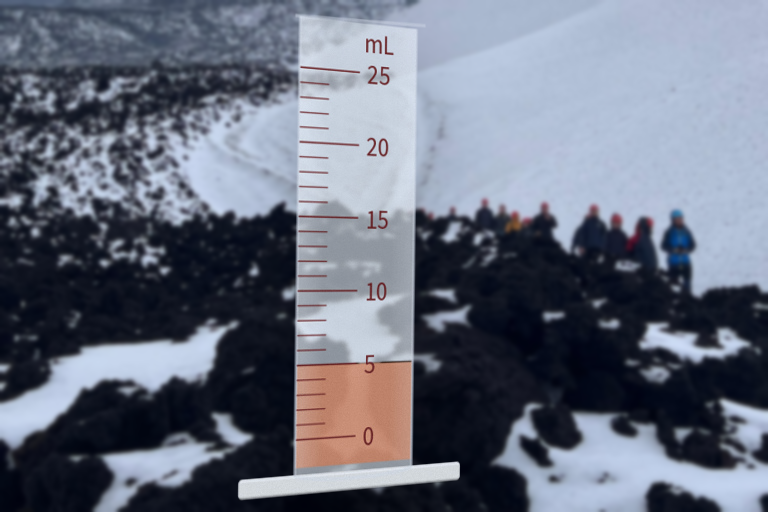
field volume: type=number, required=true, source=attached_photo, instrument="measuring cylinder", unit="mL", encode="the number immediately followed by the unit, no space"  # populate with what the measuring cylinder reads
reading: 5mL
